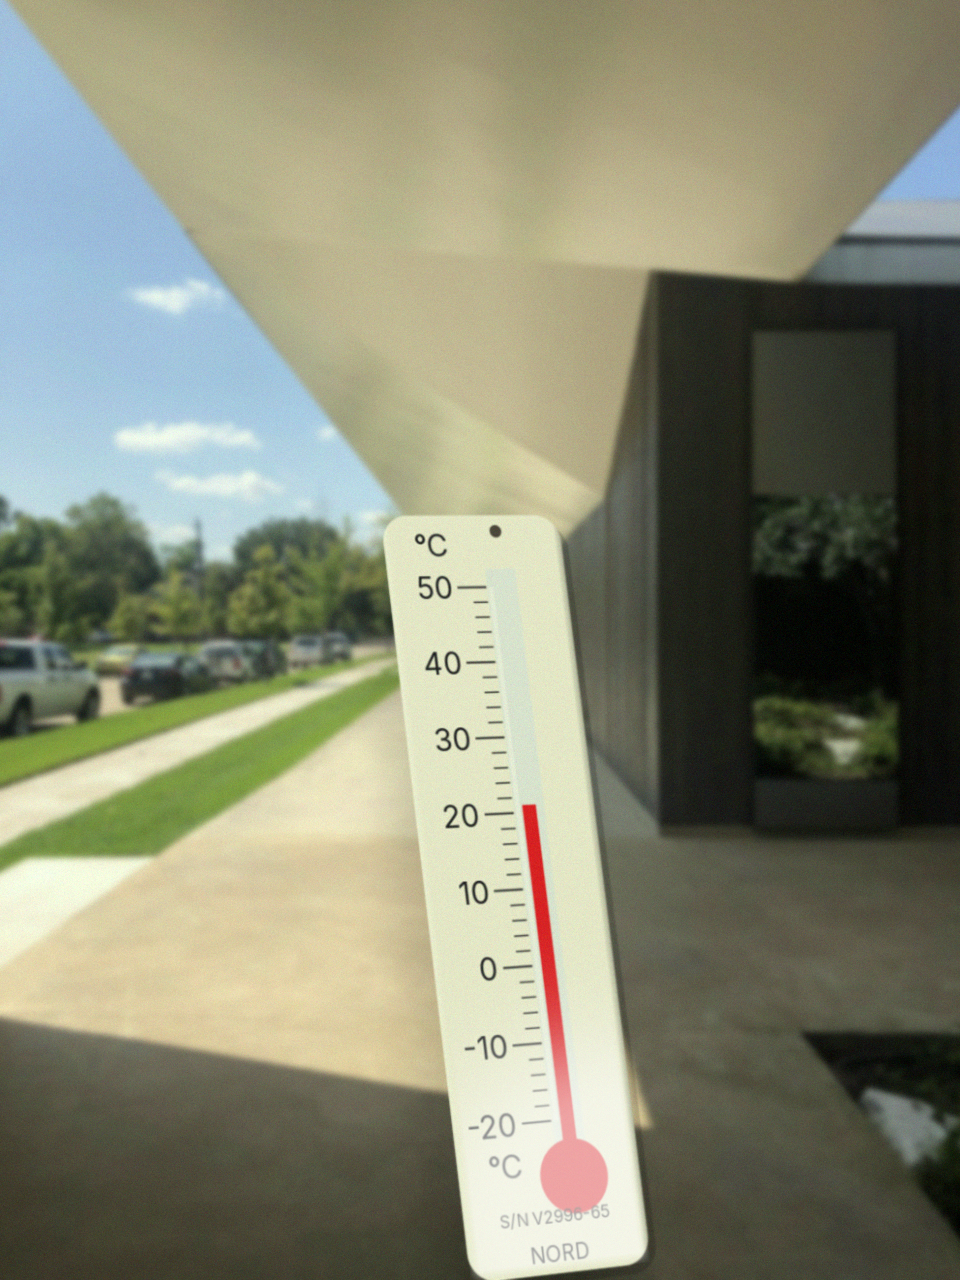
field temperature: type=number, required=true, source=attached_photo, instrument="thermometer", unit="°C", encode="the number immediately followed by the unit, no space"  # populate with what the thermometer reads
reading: 21°C
